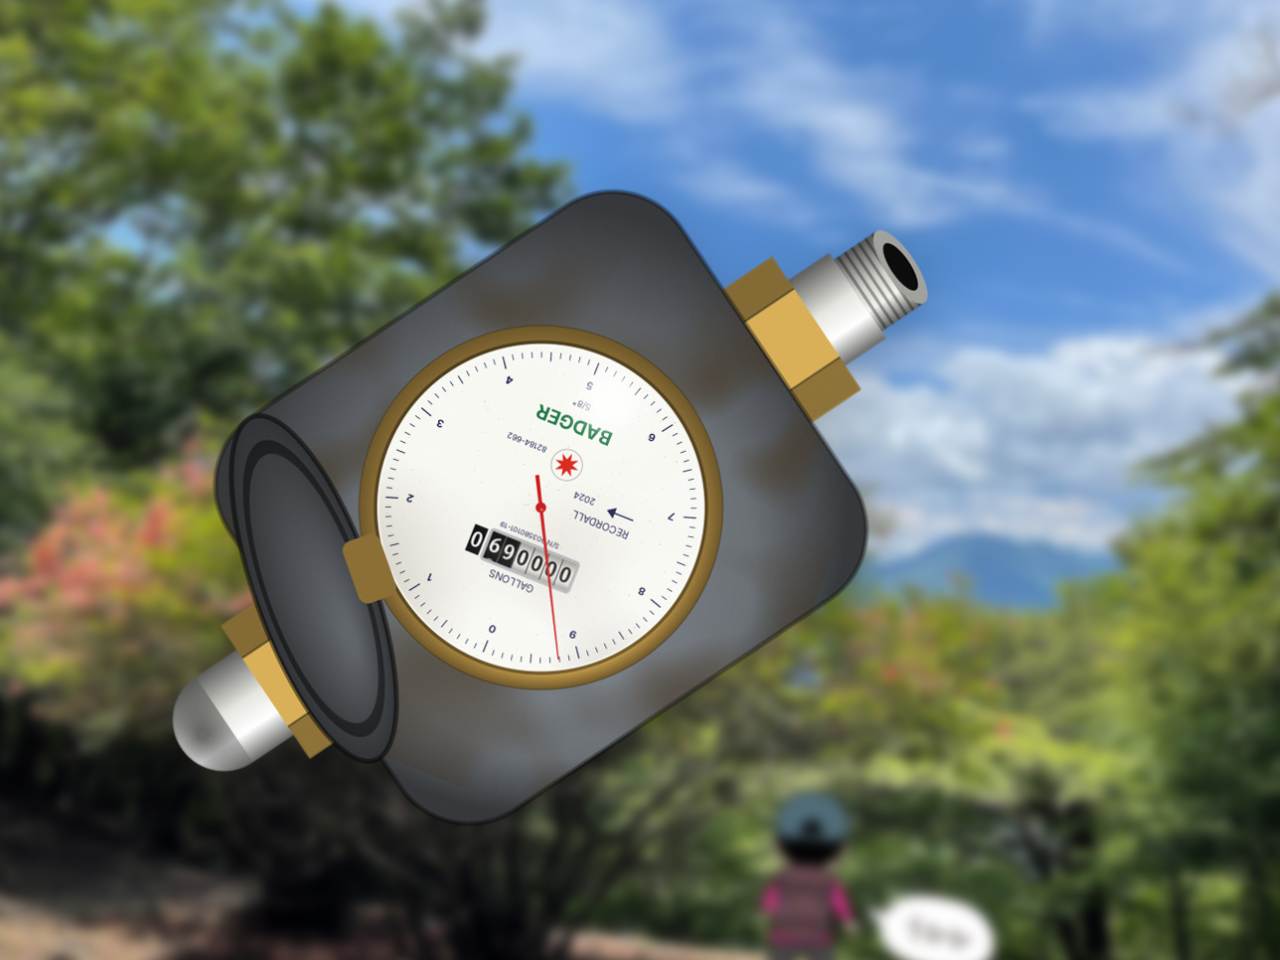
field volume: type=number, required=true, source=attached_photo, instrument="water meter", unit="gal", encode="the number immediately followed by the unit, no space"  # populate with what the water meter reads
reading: 689.2gal
